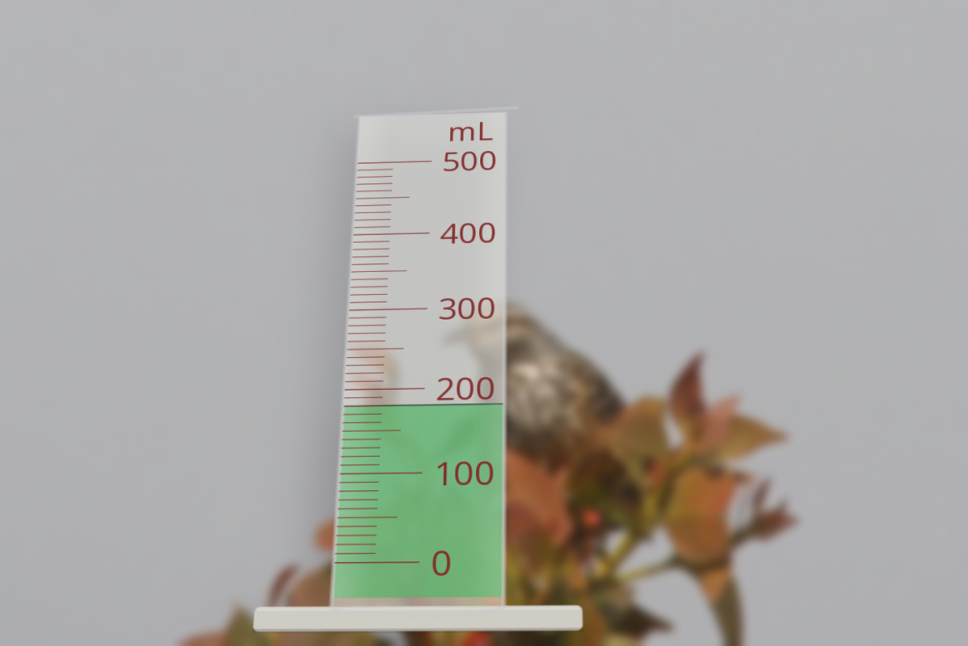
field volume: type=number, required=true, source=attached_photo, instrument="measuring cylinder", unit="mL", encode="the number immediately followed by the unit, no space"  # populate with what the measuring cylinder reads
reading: 180mL
